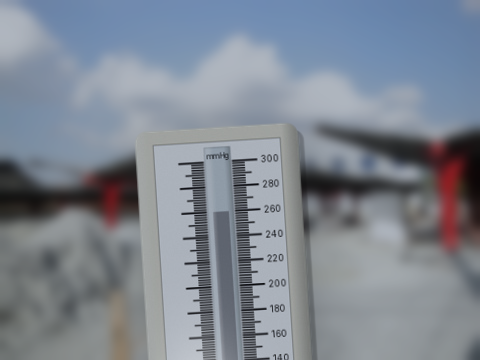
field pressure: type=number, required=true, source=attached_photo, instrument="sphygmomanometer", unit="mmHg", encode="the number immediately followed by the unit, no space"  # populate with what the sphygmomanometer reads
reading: 260mmHg
